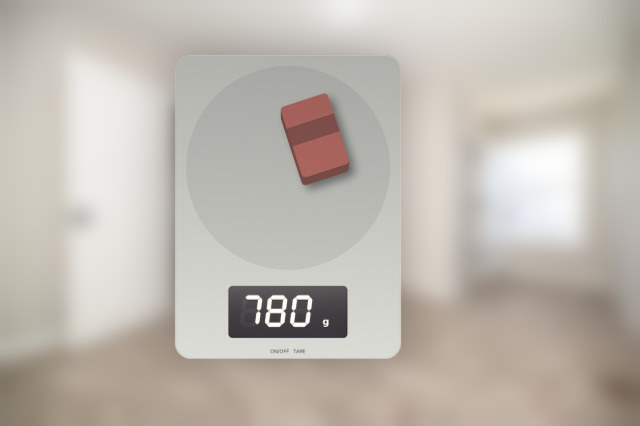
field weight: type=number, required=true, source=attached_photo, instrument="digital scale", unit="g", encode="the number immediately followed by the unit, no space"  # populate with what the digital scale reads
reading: 780g
